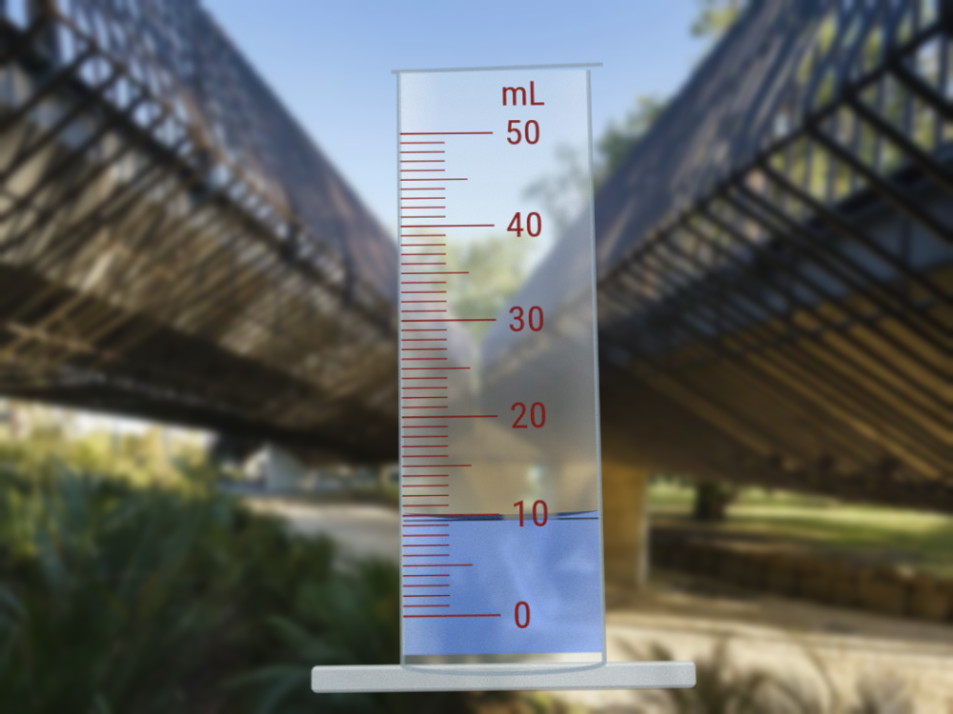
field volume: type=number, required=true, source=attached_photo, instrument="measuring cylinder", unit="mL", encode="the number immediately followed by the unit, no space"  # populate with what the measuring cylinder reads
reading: 9.5mL
